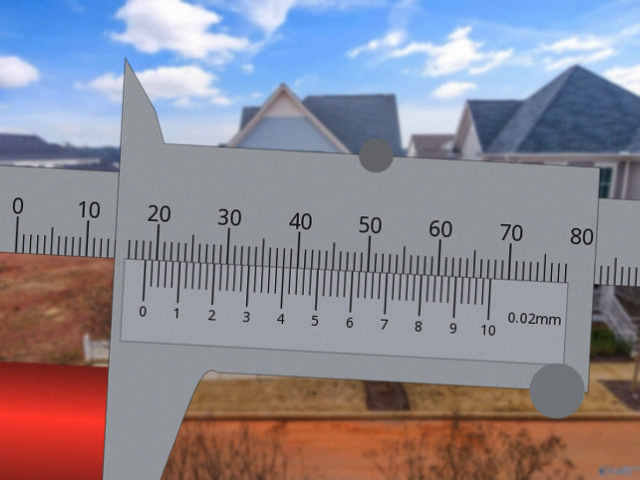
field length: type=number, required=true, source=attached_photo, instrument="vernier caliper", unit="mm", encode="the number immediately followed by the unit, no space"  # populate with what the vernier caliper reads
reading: 18.4mm
